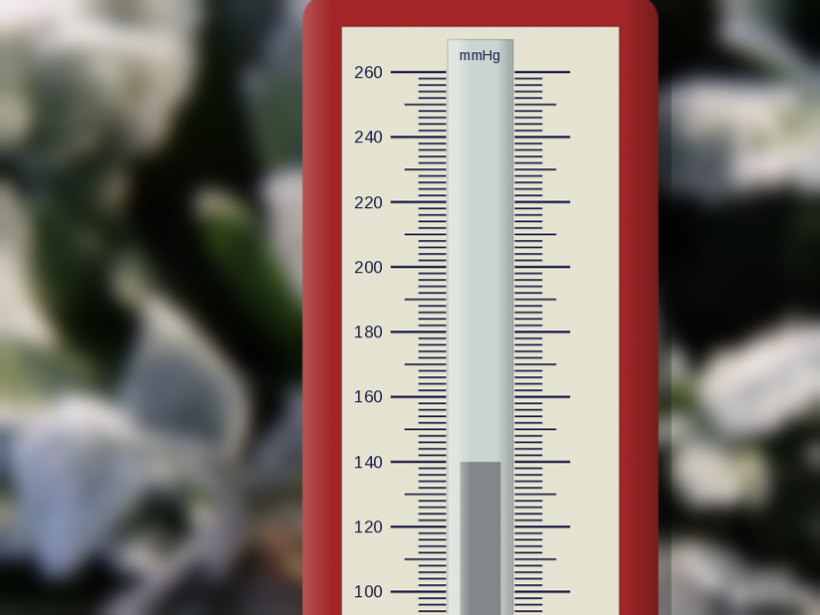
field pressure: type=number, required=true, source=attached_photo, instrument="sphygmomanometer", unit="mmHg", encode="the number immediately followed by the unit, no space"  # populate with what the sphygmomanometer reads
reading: 140mmHg
